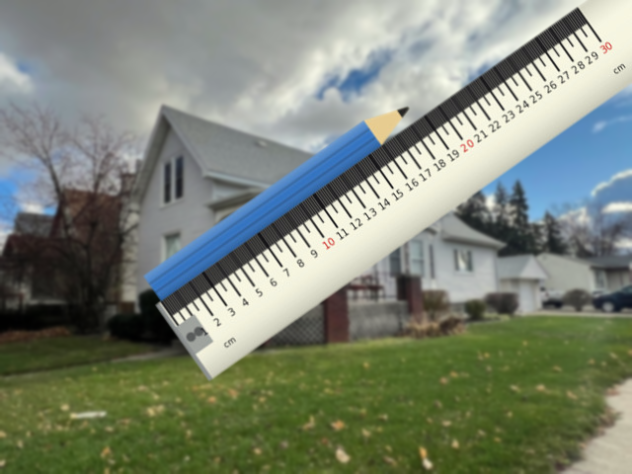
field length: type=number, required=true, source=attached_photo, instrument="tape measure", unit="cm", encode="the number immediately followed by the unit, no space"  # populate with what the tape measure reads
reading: 18.5cm
